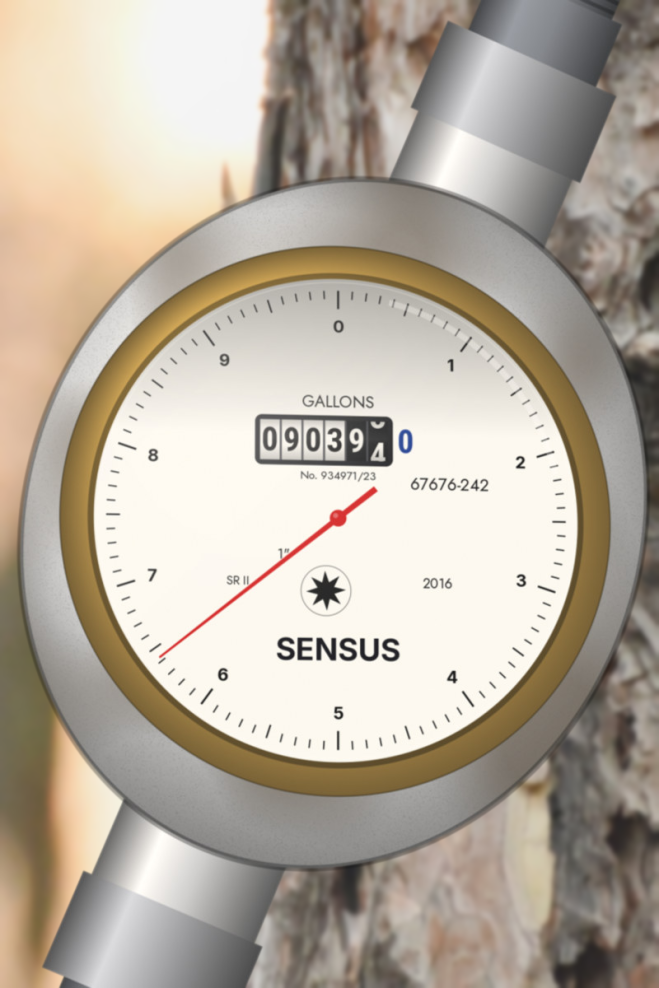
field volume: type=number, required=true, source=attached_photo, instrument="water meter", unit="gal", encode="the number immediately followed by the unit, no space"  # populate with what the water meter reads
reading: 903936.4gal
